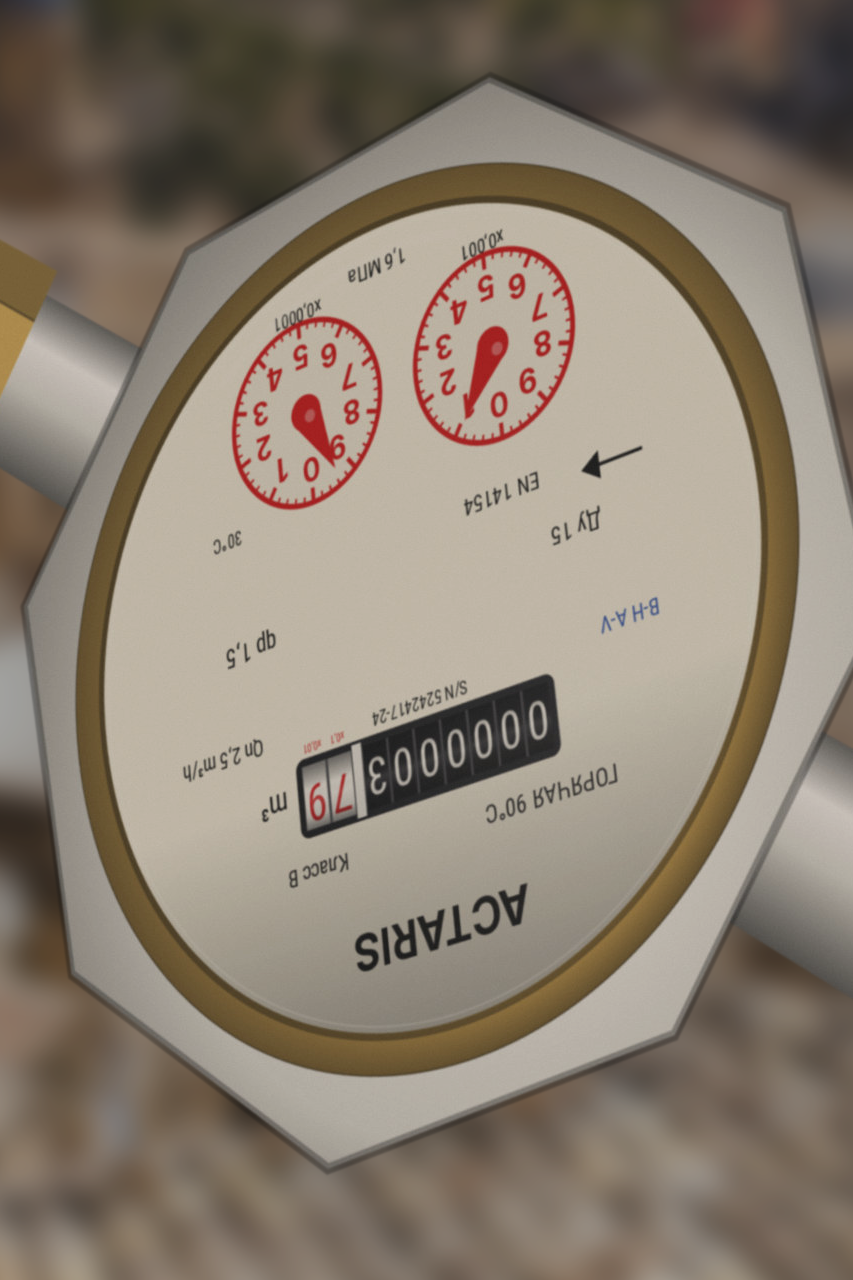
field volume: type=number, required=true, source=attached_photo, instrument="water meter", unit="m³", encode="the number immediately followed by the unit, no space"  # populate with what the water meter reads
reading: 3.7909m³
